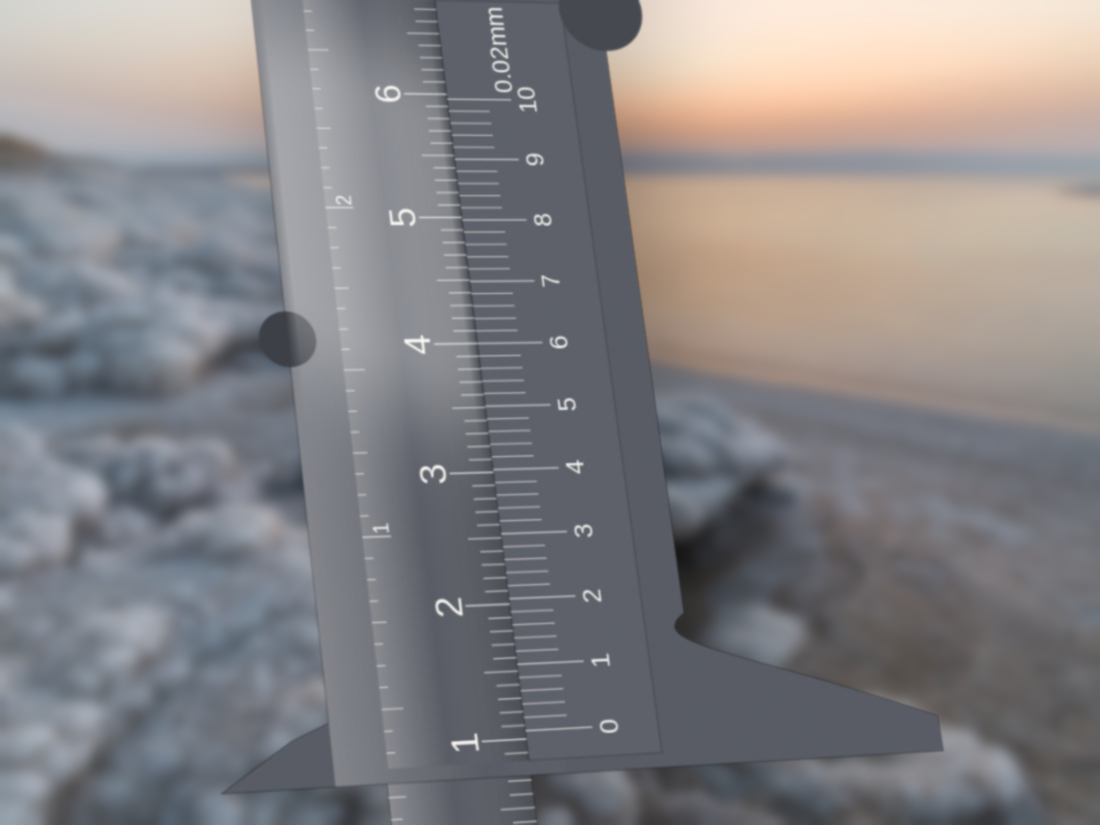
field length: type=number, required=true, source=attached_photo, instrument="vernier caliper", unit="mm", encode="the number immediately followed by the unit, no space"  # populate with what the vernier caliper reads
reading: 10.6mm
